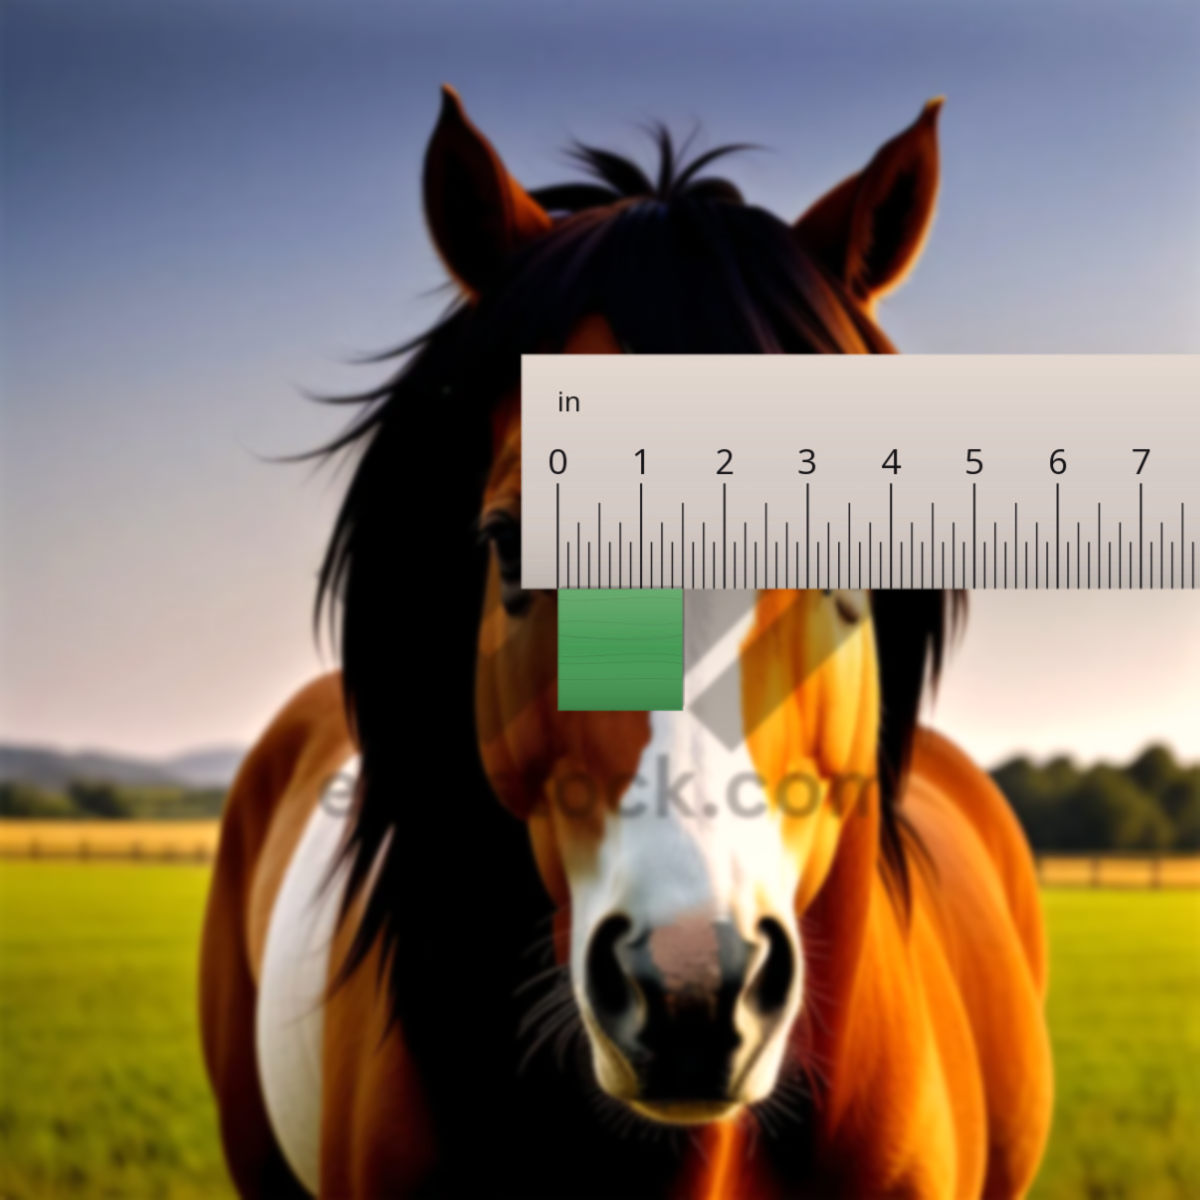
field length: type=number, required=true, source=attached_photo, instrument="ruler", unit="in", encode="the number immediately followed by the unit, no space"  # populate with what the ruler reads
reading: 1.5in
